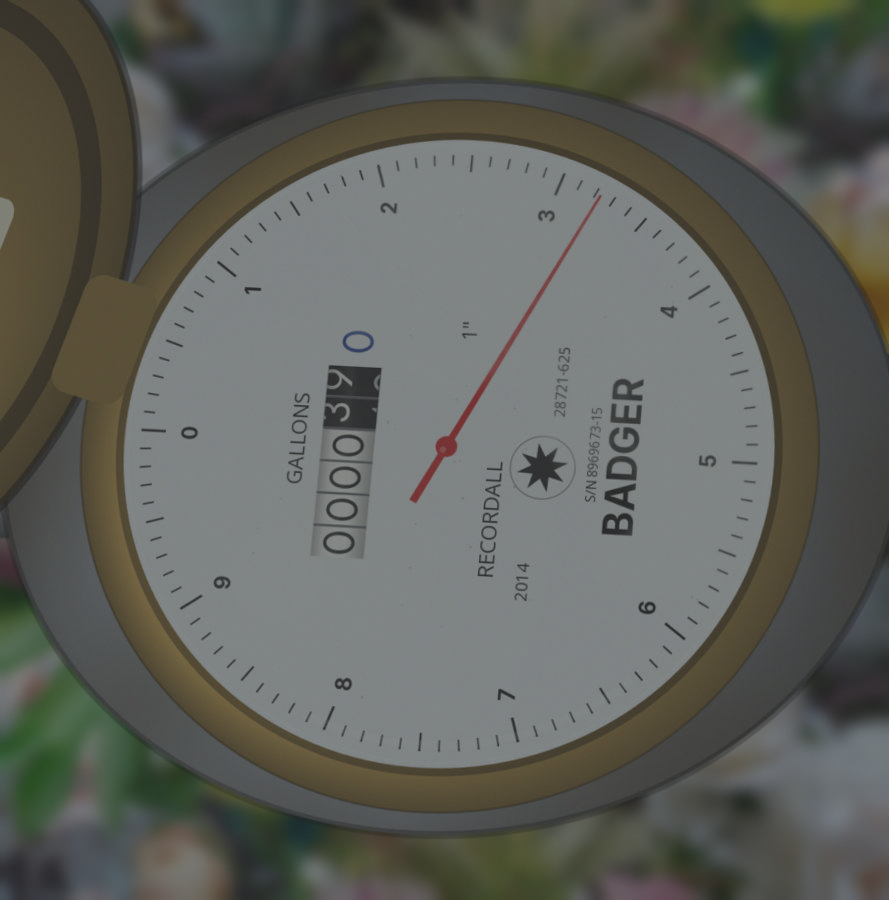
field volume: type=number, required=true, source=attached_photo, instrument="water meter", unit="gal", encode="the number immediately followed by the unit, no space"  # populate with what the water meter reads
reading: 393.2gal
